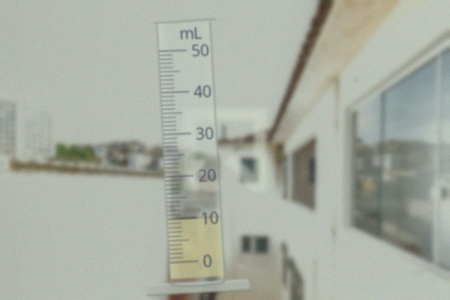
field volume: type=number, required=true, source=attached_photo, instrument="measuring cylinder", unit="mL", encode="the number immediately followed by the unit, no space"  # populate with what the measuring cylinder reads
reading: 10mL
